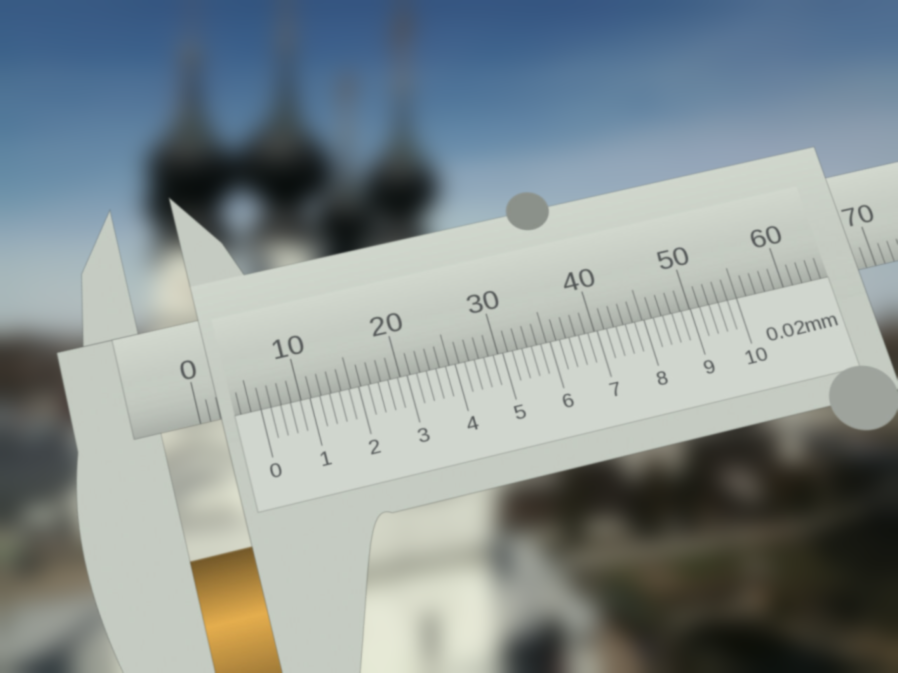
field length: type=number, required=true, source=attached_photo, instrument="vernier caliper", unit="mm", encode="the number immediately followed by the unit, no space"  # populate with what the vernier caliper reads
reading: 6.0mm
